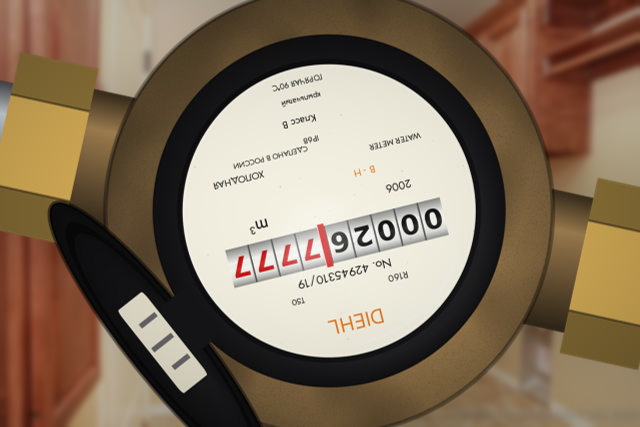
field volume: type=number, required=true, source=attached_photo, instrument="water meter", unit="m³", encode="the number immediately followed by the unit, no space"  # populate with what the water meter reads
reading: 26.7777m³
